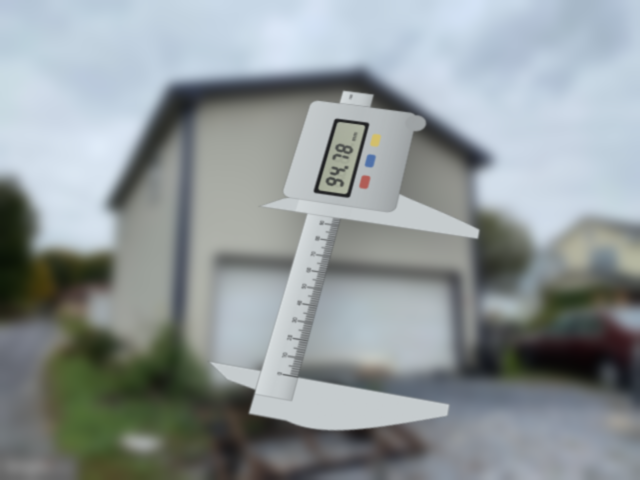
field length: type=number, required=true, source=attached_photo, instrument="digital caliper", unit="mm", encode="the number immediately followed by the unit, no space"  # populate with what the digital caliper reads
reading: 94.78mm
